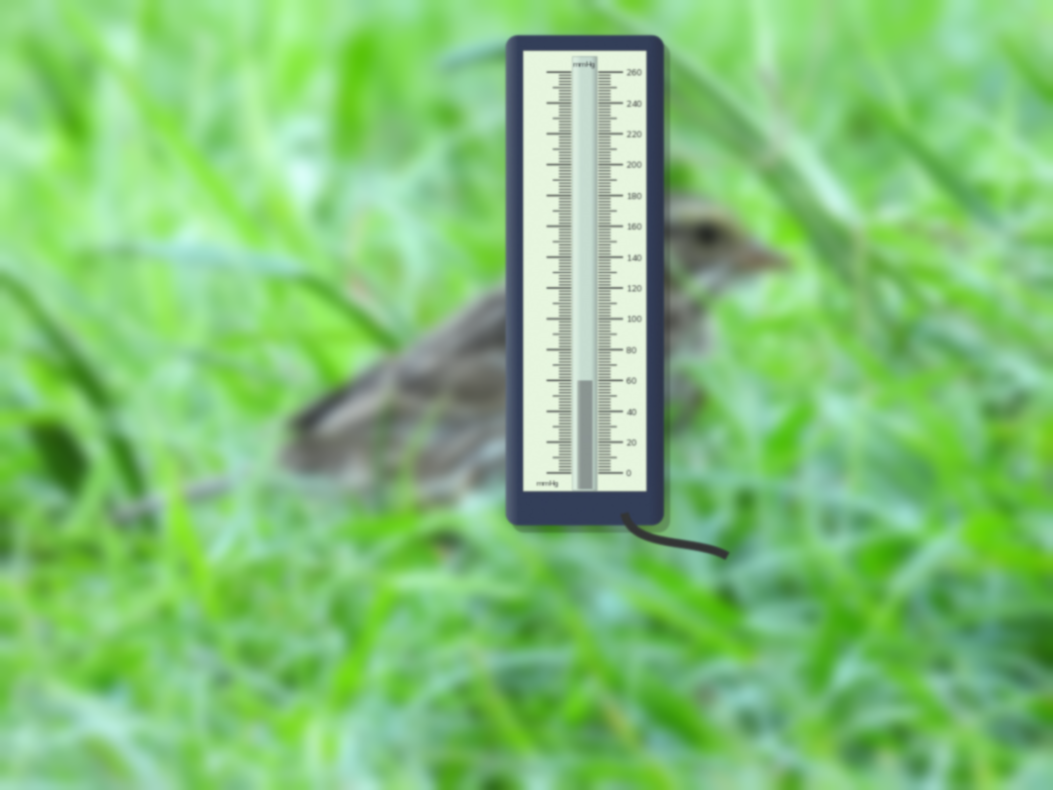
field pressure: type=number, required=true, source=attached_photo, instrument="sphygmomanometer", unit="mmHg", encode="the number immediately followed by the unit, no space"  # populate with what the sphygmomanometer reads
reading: 60mmHg
